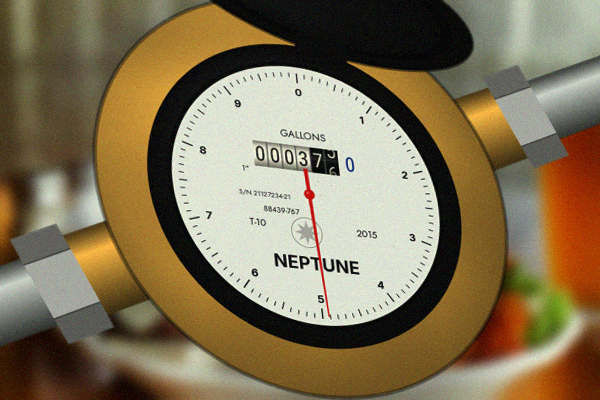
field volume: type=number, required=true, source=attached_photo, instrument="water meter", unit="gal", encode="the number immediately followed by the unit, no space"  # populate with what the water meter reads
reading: 3754.9gal
